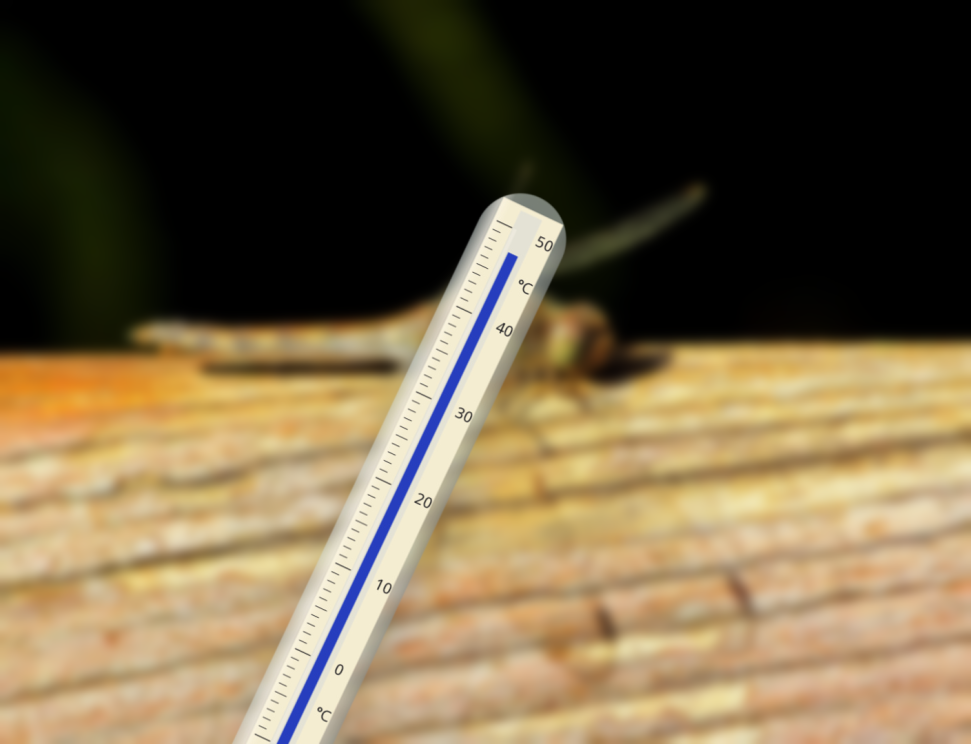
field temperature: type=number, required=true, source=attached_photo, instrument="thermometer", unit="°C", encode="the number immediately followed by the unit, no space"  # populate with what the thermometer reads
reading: 47.5°C
